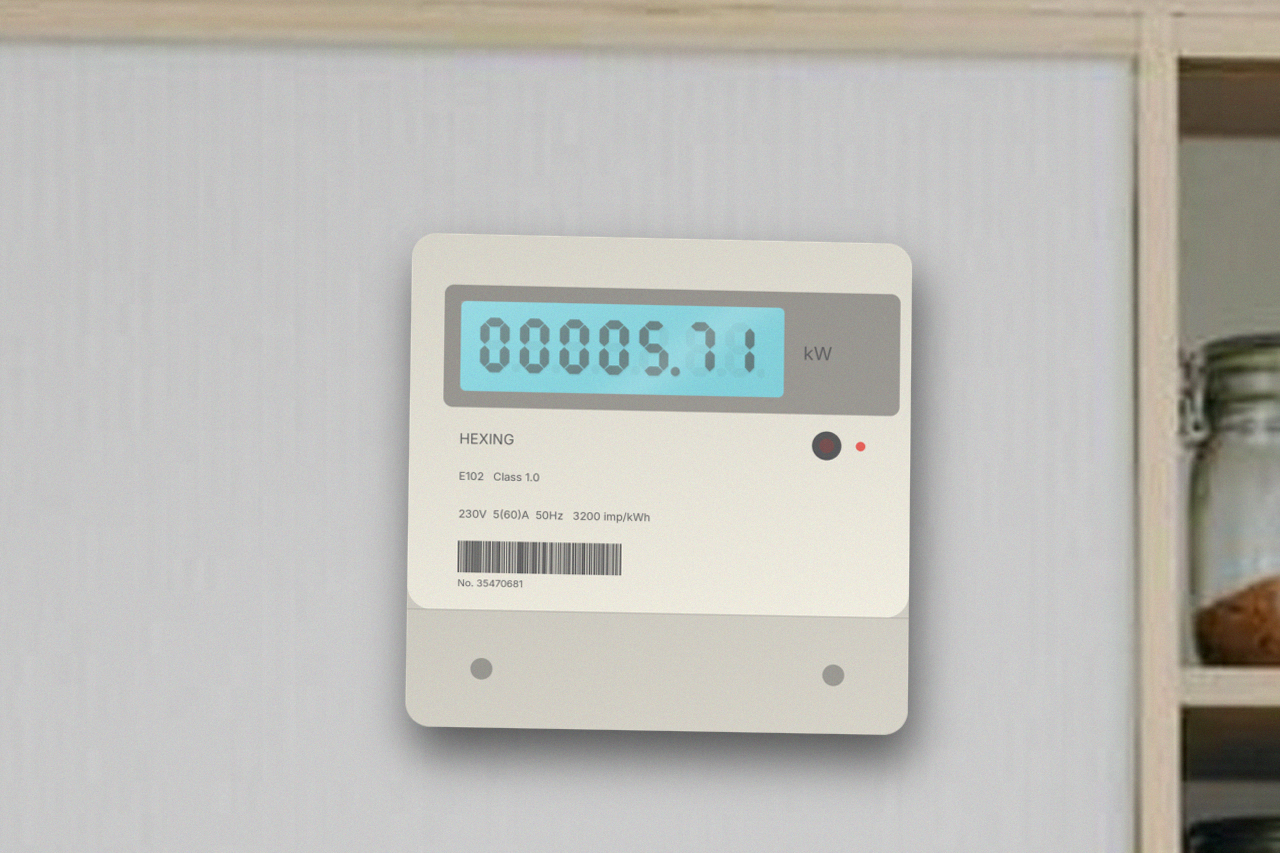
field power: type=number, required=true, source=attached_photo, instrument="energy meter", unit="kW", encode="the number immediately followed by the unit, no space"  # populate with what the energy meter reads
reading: 5.71kW
